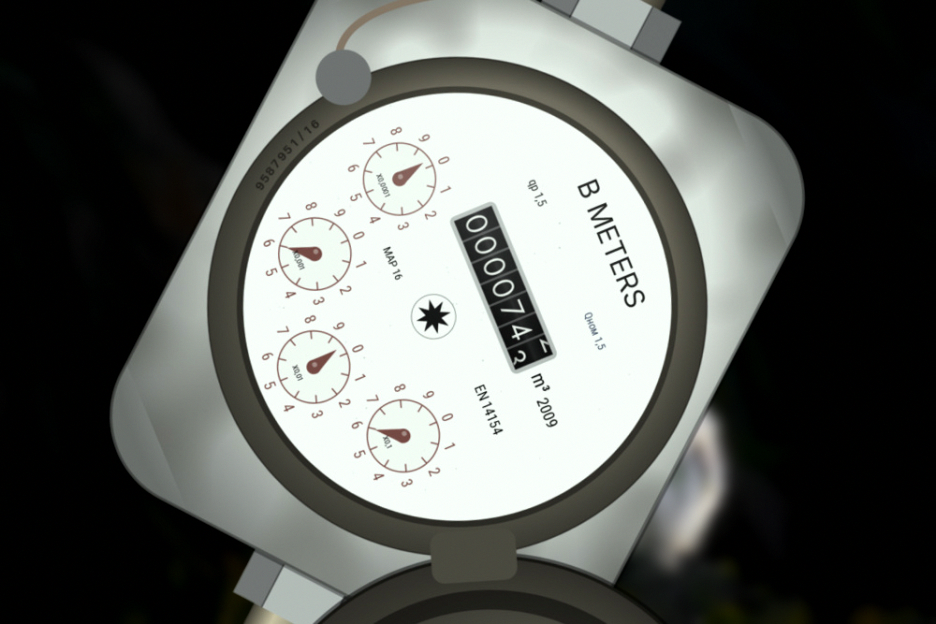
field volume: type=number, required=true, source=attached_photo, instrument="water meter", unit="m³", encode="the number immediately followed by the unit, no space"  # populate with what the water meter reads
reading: 742.5959m³
